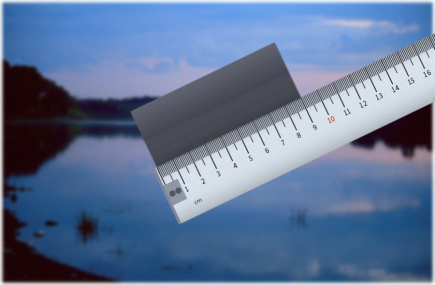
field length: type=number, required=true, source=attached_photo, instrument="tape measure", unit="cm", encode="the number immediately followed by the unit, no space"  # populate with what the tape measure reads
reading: 9cm
